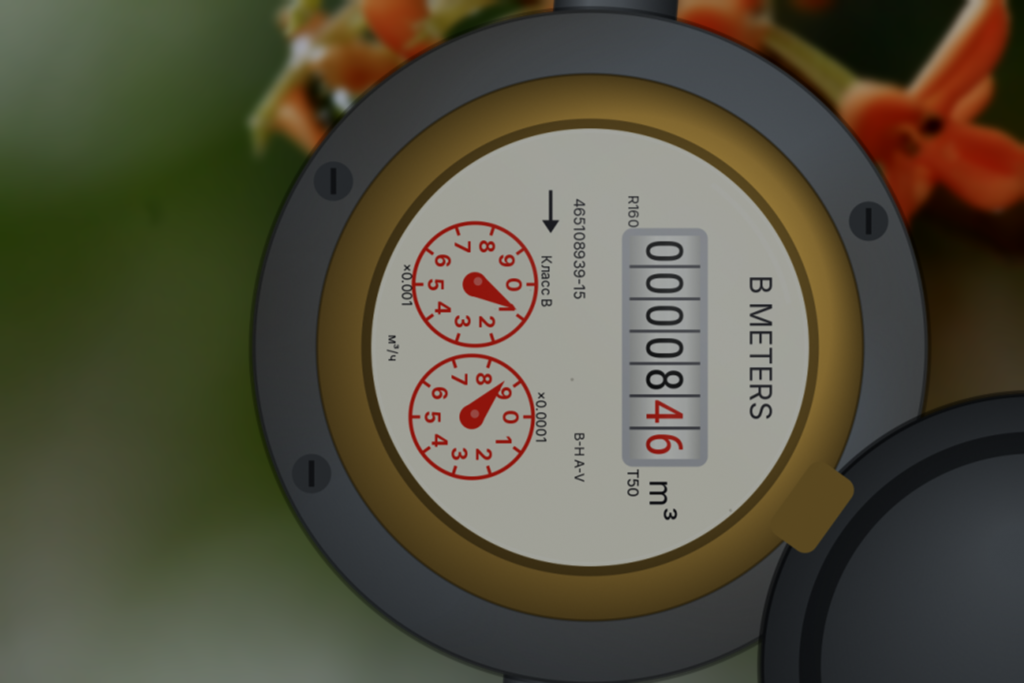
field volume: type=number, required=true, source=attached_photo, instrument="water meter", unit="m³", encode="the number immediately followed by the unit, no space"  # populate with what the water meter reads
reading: 8.4608m³
